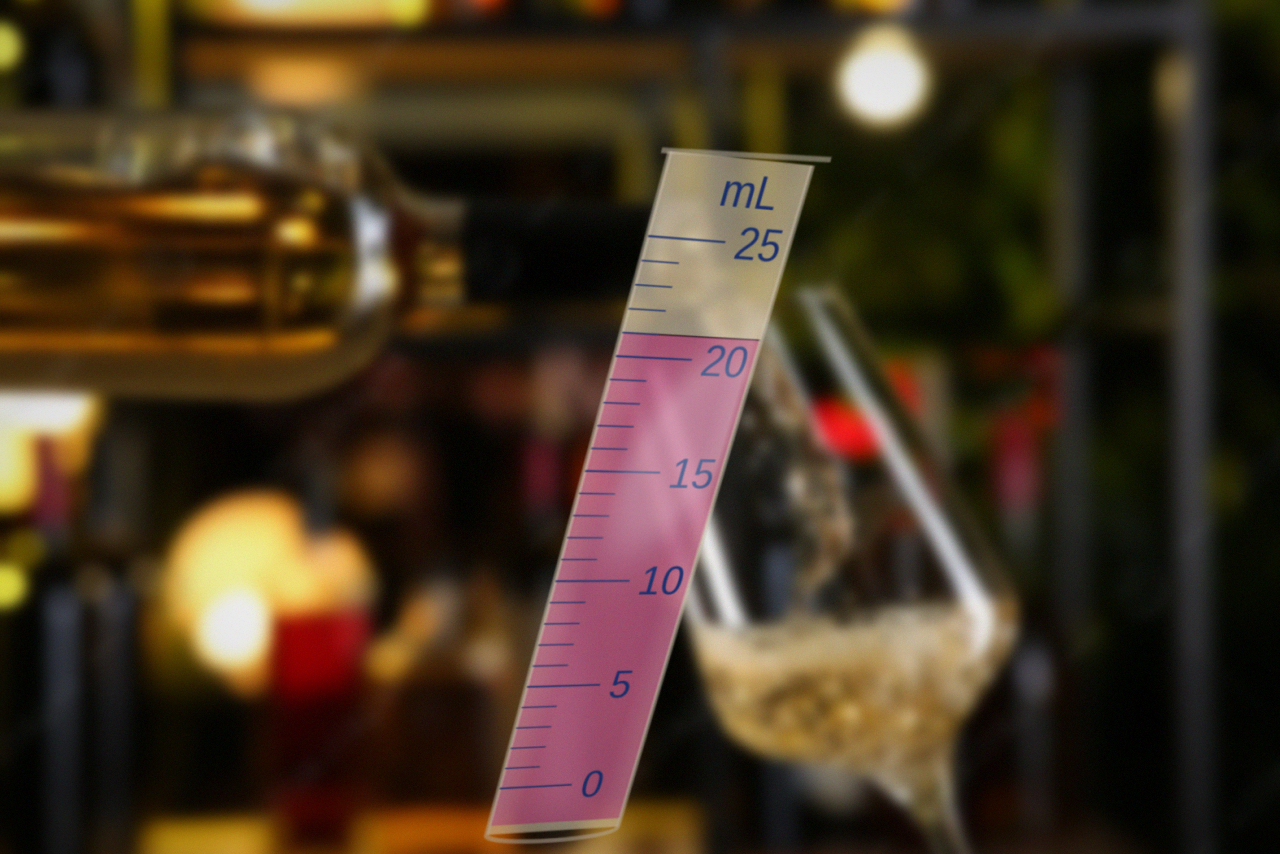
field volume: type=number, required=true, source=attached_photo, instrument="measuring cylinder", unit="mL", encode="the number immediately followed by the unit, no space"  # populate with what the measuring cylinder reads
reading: 21mL
